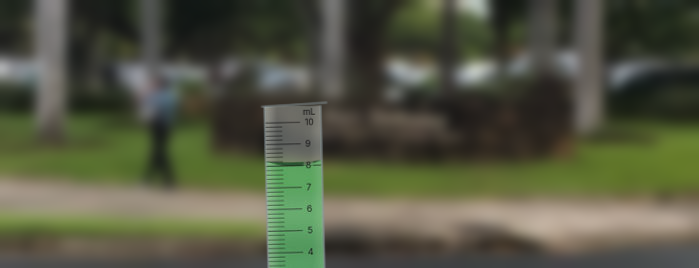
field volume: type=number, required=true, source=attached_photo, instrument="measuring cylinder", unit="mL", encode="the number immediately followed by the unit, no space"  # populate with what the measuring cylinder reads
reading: 8mL
